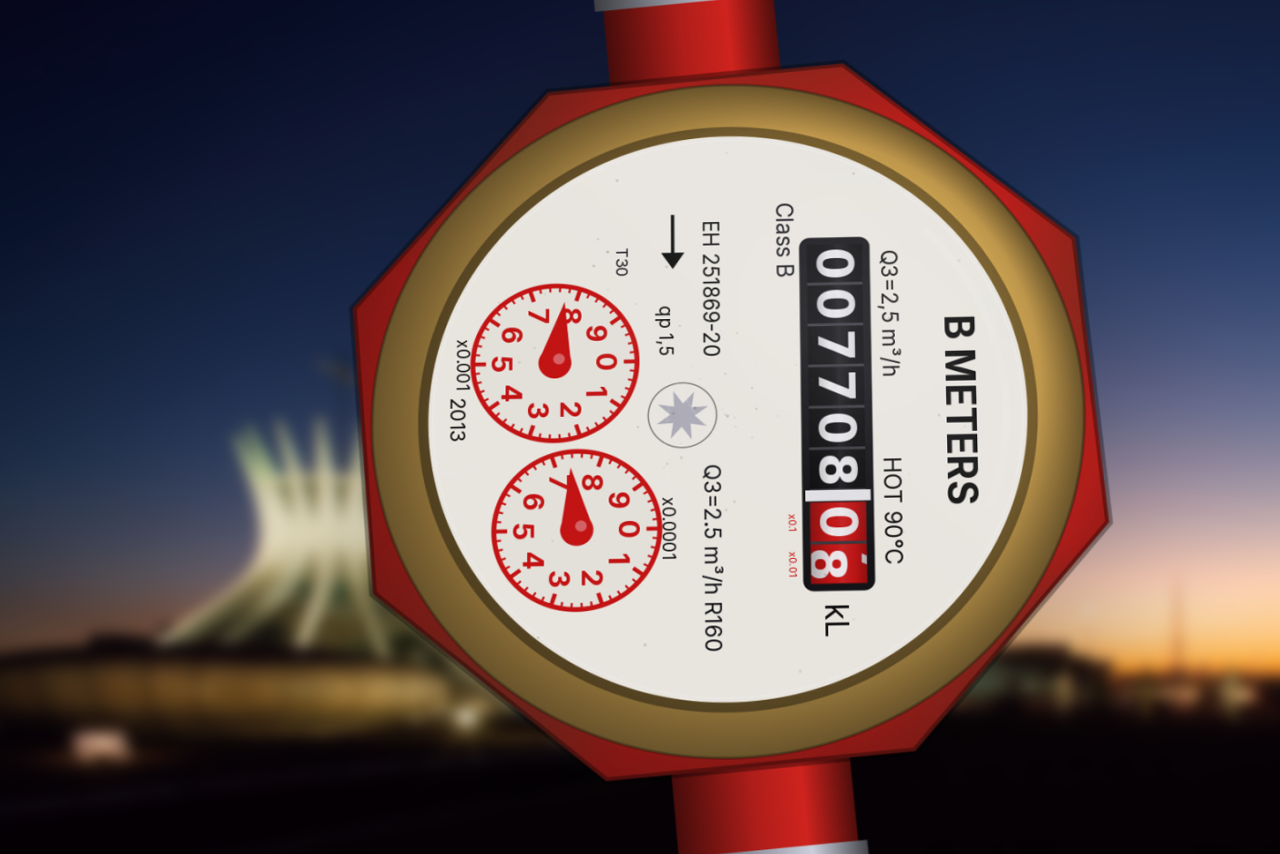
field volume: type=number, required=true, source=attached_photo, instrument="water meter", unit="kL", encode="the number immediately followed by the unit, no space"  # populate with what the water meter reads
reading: 7708.0777kL
